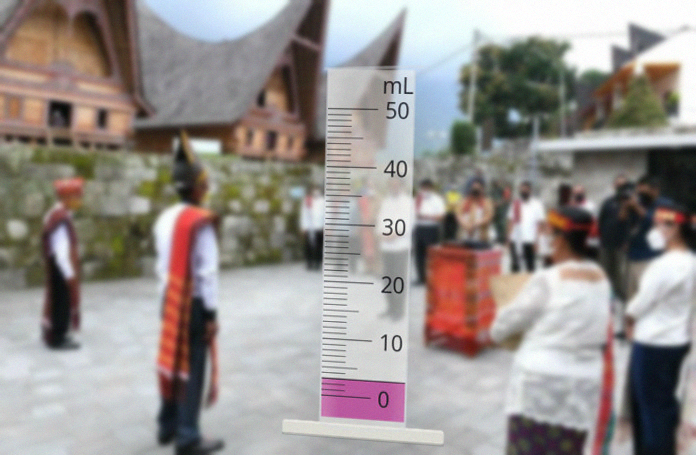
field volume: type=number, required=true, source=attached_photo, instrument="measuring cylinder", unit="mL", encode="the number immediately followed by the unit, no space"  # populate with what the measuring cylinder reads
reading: 3mL
